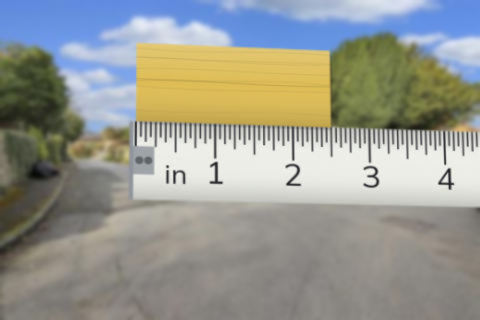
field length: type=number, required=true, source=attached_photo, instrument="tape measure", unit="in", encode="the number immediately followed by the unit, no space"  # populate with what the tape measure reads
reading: 2.5in
